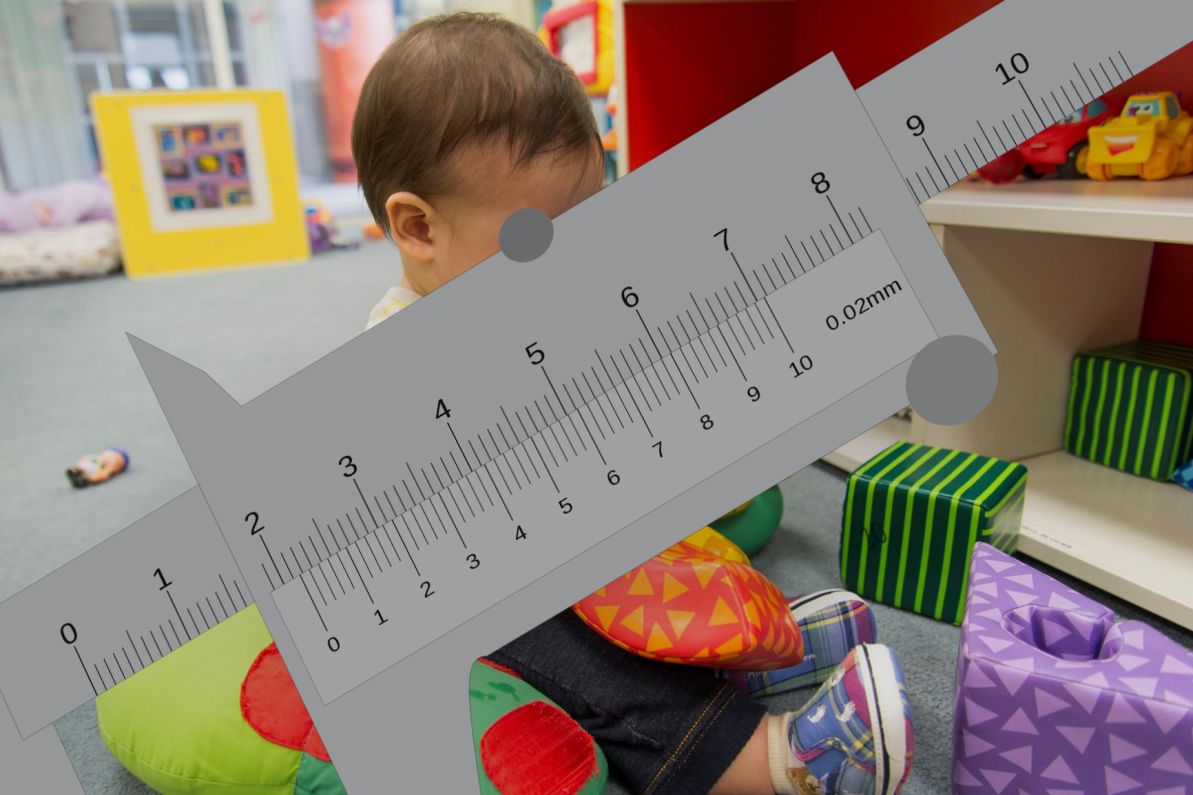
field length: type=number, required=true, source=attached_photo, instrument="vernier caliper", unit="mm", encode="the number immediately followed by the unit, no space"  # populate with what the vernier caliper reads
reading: 21.7mm
